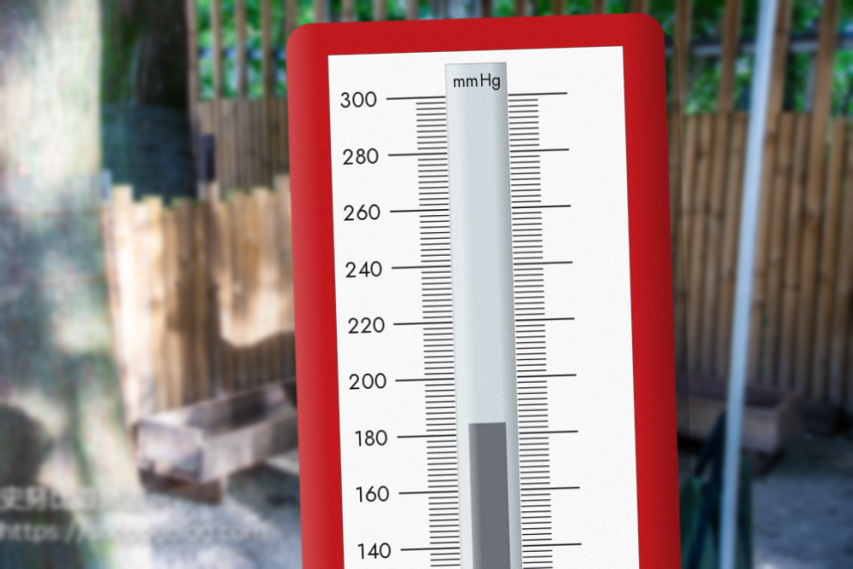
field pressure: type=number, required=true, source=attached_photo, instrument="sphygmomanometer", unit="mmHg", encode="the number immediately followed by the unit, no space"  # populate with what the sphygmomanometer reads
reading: 184mmHg
